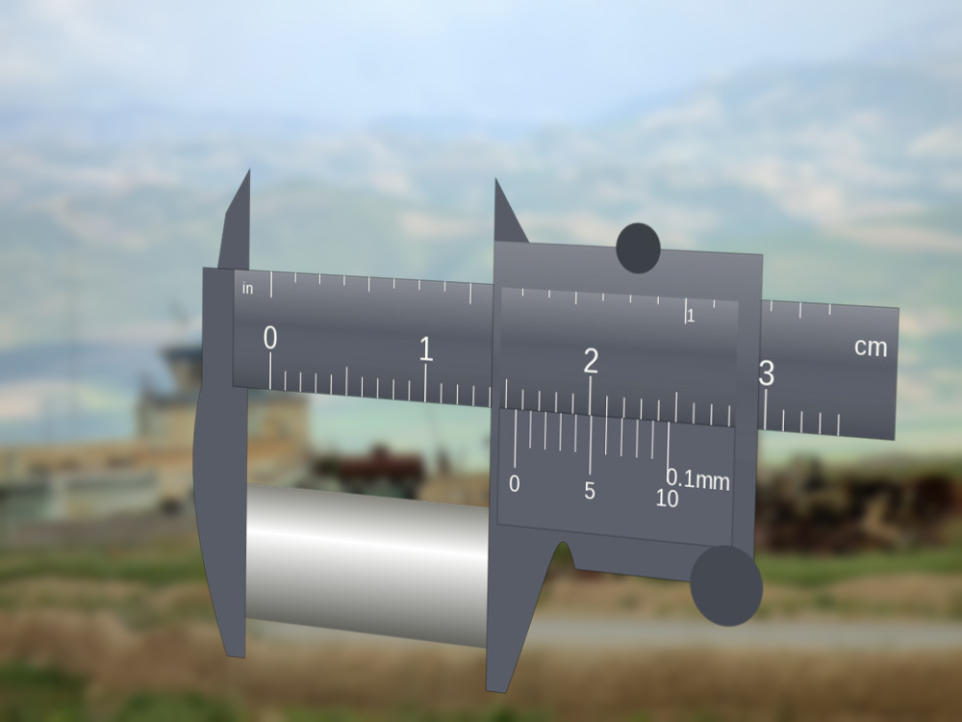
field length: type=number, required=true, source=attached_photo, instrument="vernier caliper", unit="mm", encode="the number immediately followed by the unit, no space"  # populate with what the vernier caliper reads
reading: 15.6mm
